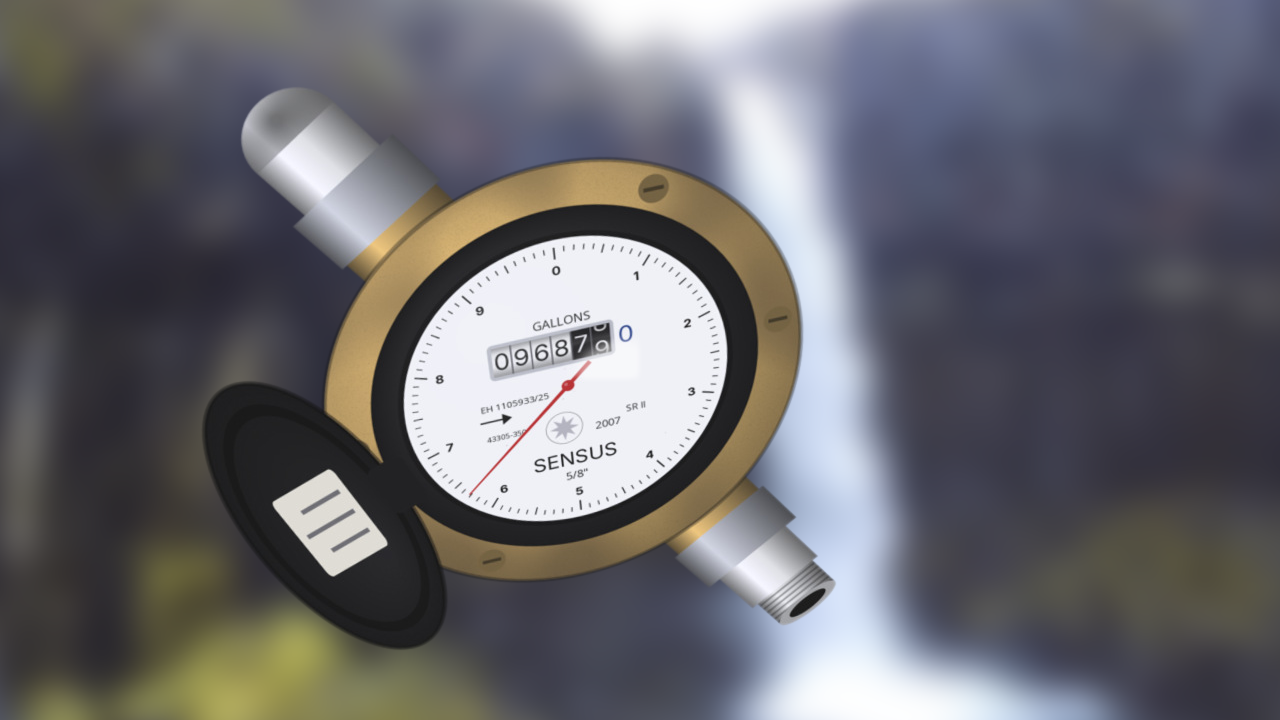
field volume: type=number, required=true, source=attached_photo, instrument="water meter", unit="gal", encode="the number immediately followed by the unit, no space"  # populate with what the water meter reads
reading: 968786.3gal
